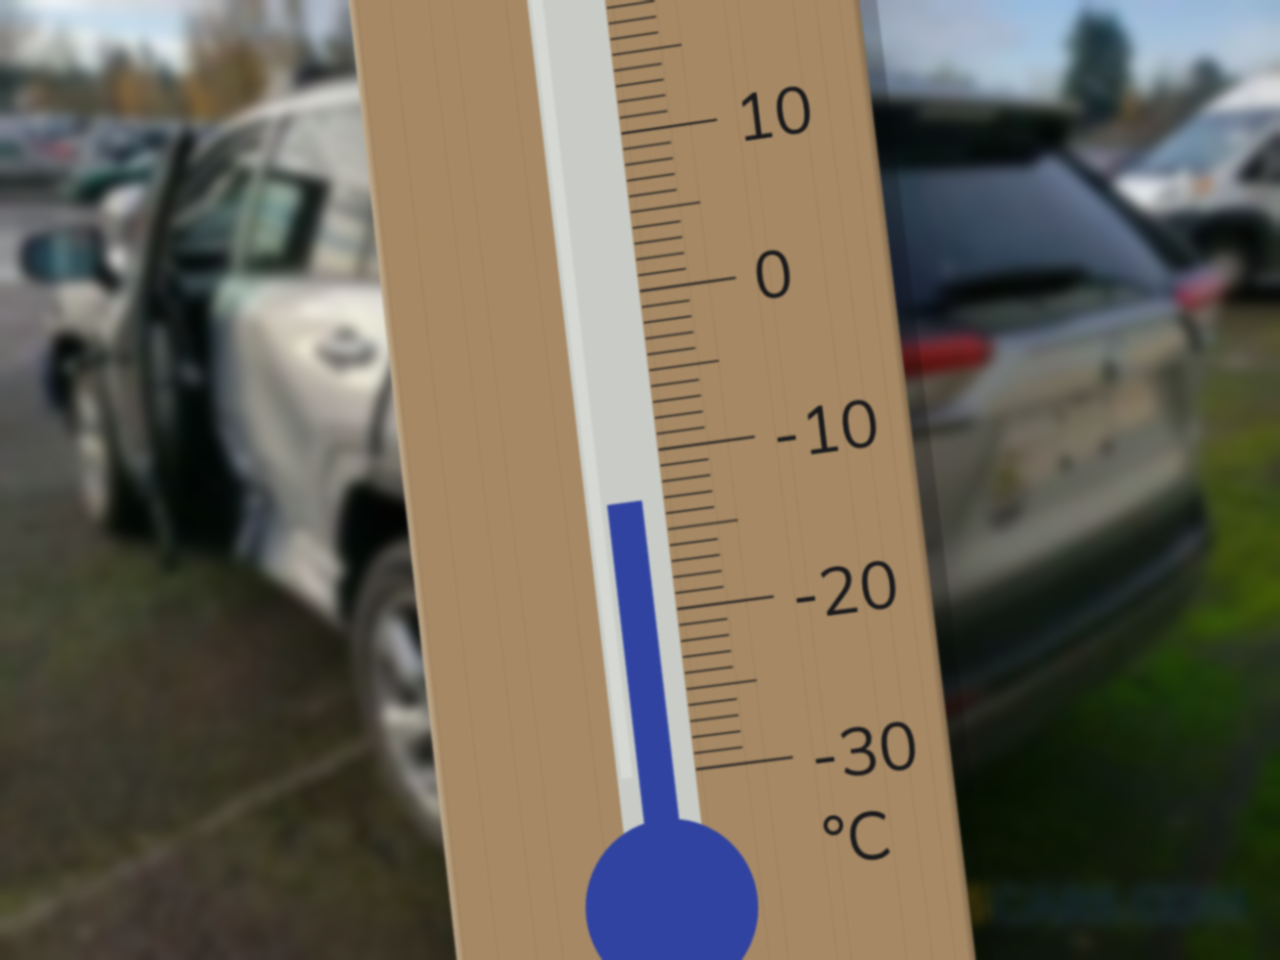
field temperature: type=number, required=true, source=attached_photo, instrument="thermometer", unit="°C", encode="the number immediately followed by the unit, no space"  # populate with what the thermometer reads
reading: -13°C
